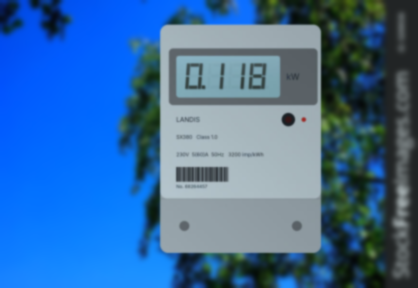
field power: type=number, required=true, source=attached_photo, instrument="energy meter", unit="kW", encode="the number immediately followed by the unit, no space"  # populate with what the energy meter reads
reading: 0.118kW
